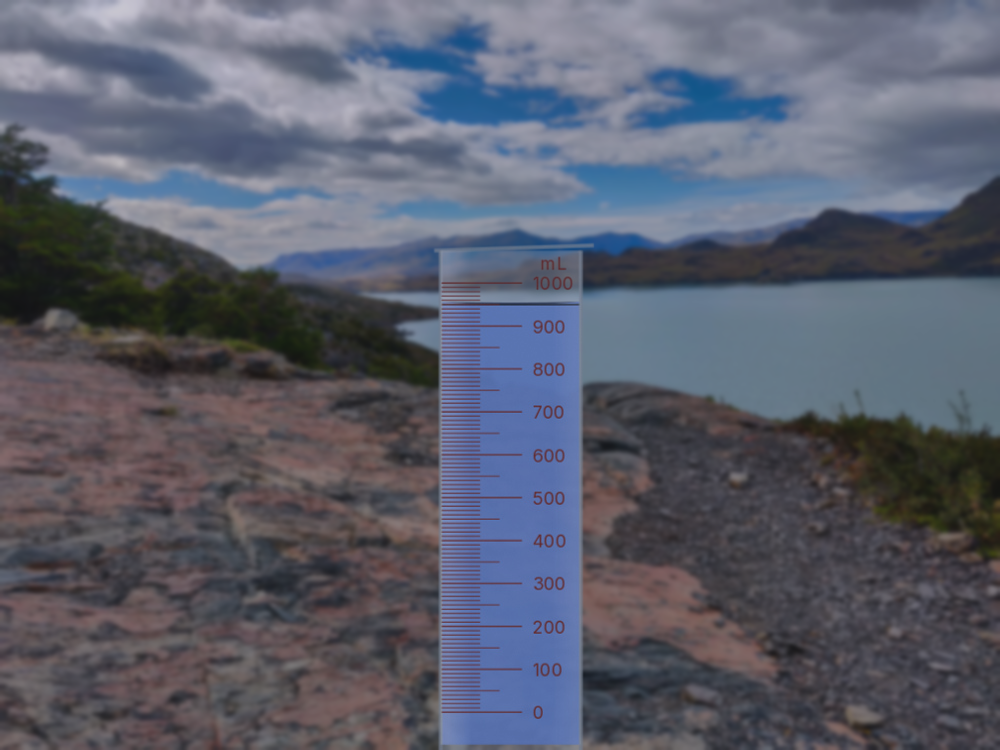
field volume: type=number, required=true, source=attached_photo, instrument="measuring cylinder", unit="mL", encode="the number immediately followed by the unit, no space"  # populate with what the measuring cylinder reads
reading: 950mL
